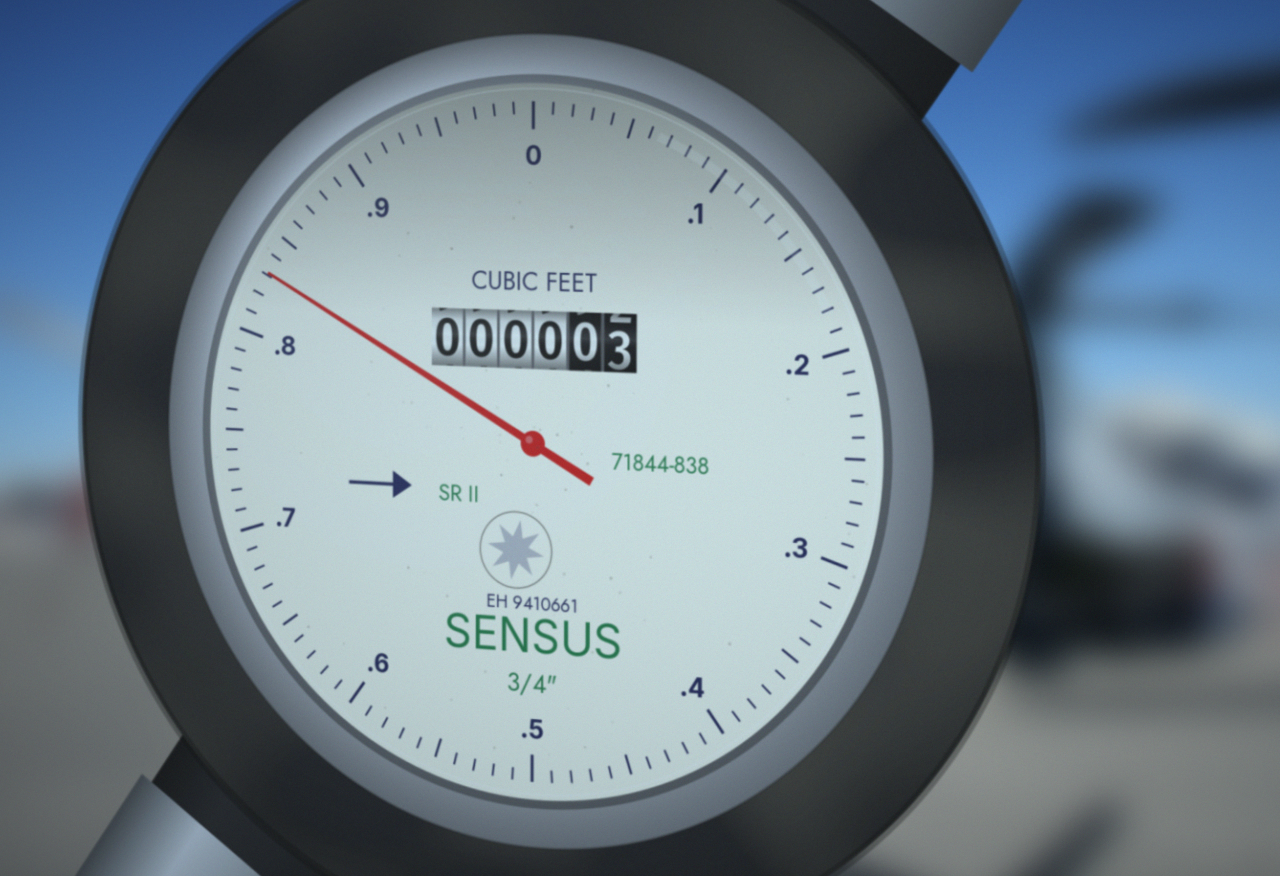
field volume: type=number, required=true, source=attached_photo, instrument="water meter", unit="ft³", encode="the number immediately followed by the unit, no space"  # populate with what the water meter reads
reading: 2.83ft³
